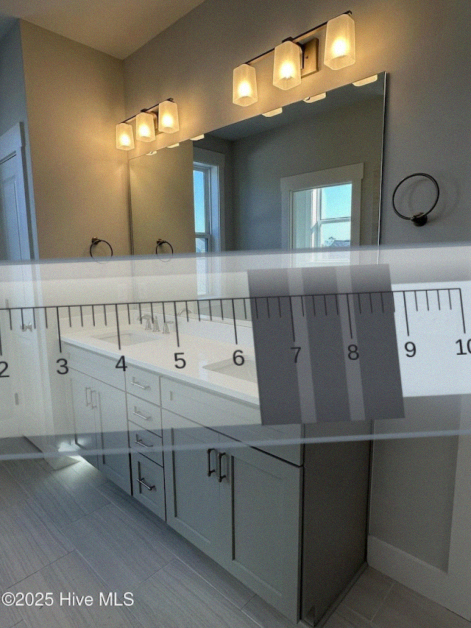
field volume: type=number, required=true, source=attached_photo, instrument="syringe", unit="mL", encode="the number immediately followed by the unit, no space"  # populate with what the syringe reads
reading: 6.3mL
